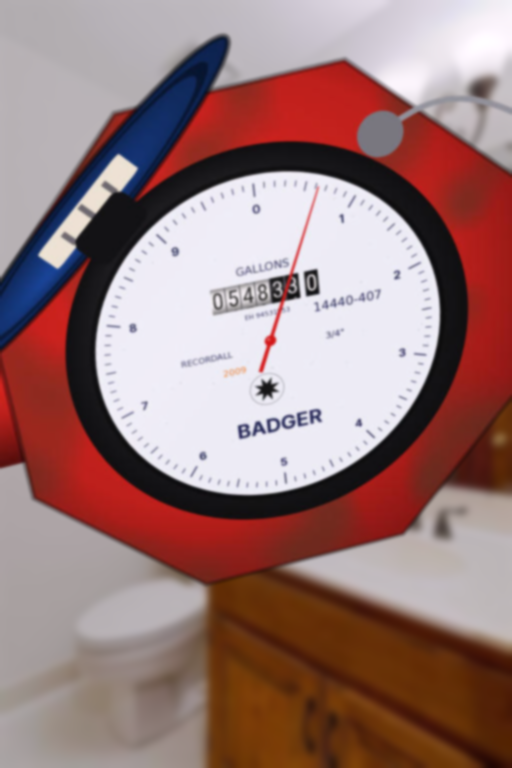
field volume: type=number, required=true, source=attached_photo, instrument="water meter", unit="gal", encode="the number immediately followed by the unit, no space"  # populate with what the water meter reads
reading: 548330.6gal
